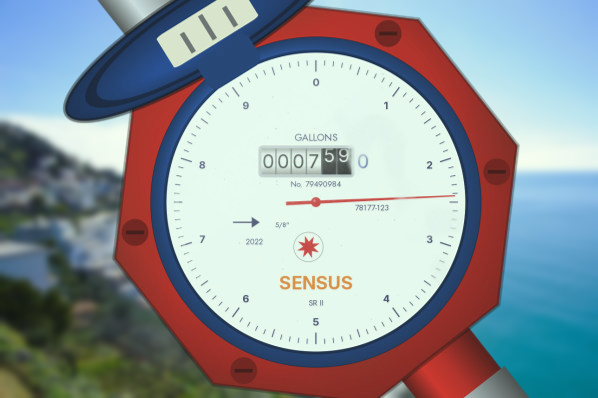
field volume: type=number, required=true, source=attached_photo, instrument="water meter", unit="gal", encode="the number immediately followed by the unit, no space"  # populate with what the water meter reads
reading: 7592.4gal
